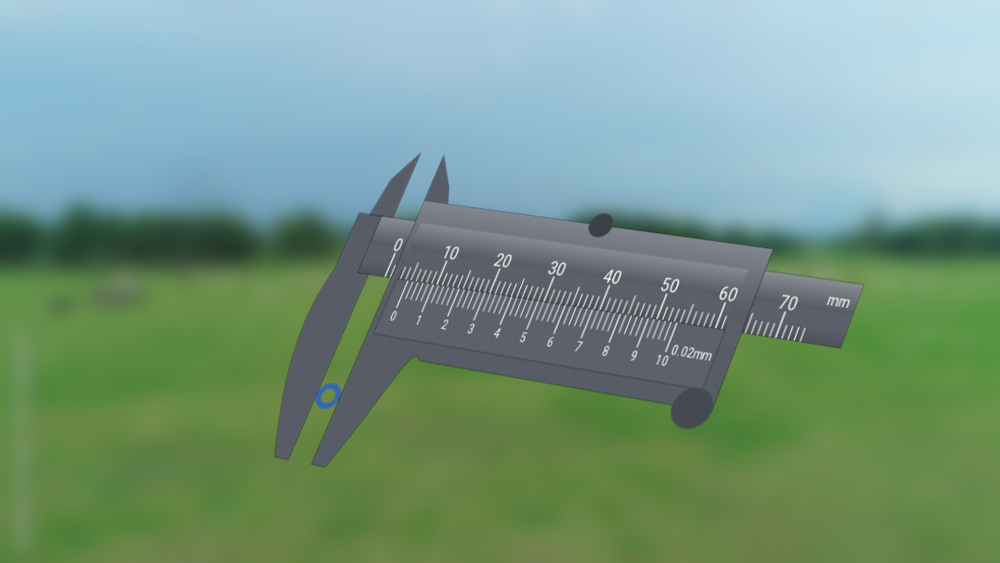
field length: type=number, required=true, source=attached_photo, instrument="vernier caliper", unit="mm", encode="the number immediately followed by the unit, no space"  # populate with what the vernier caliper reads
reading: 4.5mm
